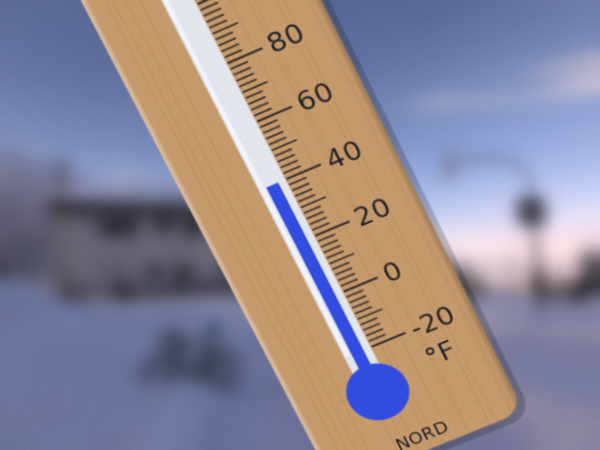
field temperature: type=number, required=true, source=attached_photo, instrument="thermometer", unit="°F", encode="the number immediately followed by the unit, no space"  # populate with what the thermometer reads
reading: 40°F
